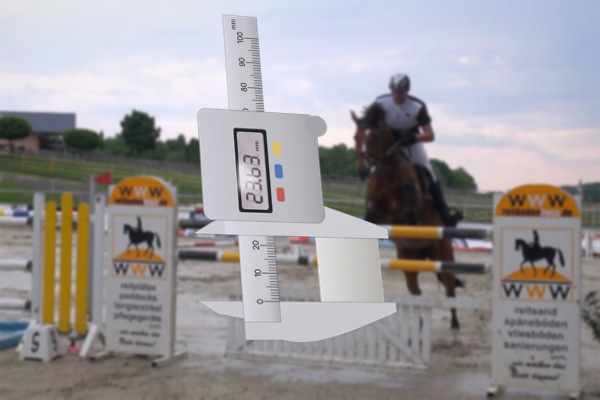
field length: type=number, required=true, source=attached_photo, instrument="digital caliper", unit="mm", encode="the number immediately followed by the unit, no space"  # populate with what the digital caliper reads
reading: 23.63mm
